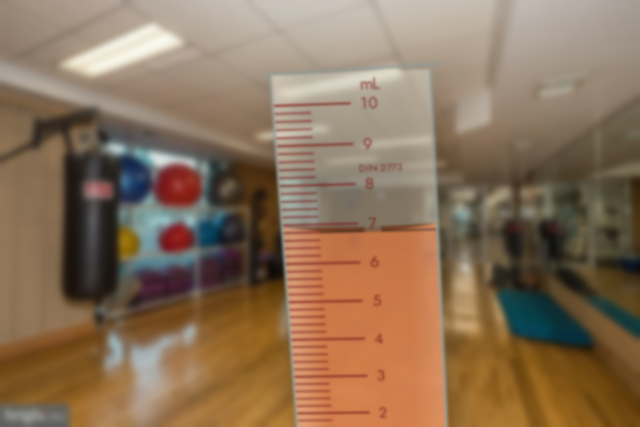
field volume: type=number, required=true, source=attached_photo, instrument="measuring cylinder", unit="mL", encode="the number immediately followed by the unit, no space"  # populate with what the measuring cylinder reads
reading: 6.8mL
